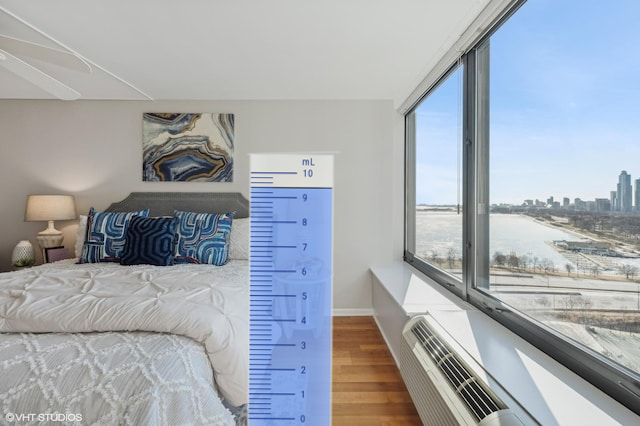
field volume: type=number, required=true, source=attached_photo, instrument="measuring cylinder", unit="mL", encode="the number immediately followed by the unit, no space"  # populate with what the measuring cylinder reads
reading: 9.4mL
